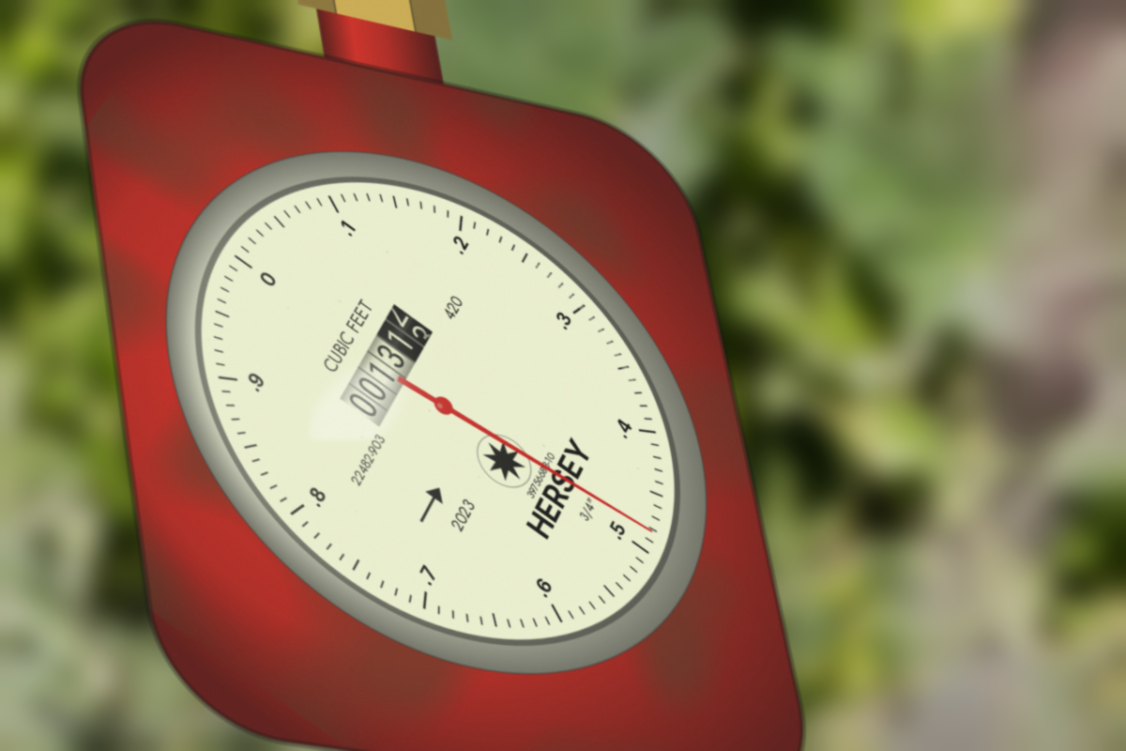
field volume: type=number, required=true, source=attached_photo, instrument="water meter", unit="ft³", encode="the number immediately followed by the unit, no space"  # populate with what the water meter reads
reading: 1312.48ft³
